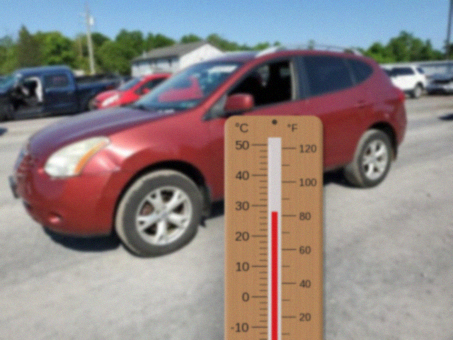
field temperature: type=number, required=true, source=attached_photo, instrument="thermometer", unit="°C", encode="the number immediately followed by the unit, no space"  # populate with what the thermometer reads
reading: 28°C
